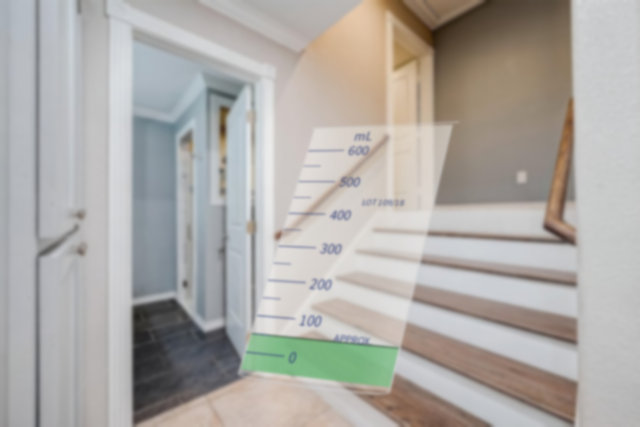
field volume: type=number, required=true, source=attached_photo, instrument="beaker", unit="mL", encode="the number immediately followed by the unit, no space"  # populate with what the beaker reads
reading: 50mL
